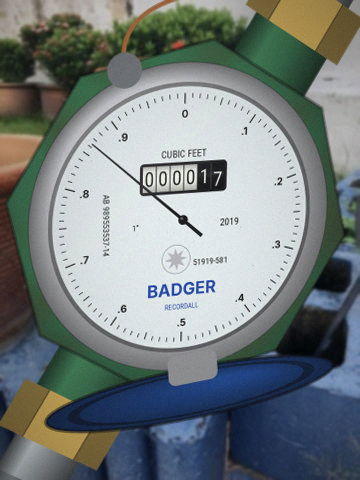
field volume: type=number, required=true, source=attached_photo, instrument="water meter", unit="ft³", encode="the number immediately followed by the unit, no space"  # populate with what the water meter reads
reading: 16.86ft³
